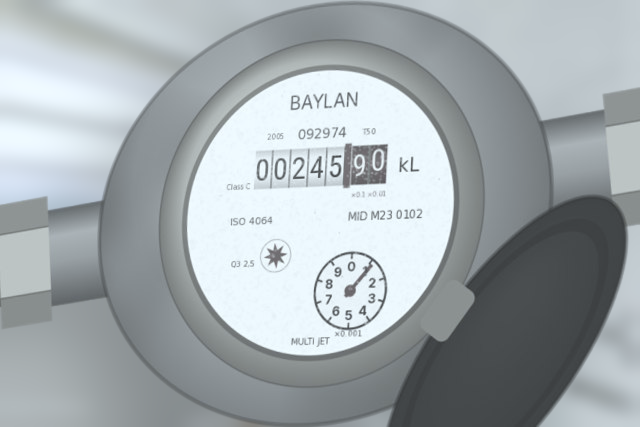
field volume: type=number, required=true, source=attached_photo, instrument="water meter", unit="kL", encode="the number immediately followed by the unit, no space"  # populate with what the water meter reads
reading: 245.901kL
